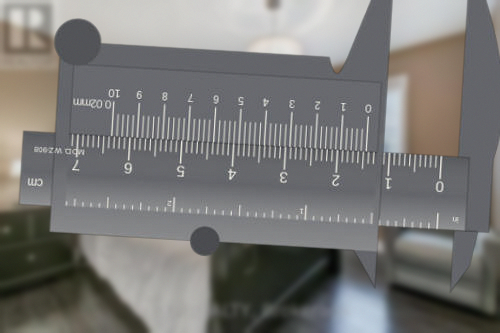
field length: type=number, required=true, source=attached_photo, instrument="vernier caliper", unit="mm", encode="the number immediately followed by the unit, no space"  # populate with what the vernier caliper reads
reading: 14.5mm
